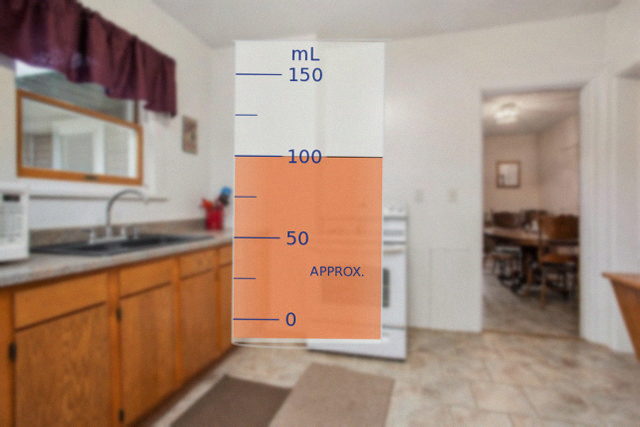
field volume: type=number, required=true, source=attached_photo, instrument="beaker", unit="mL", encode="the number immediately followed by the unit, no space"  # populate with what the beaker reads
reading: 100mL
